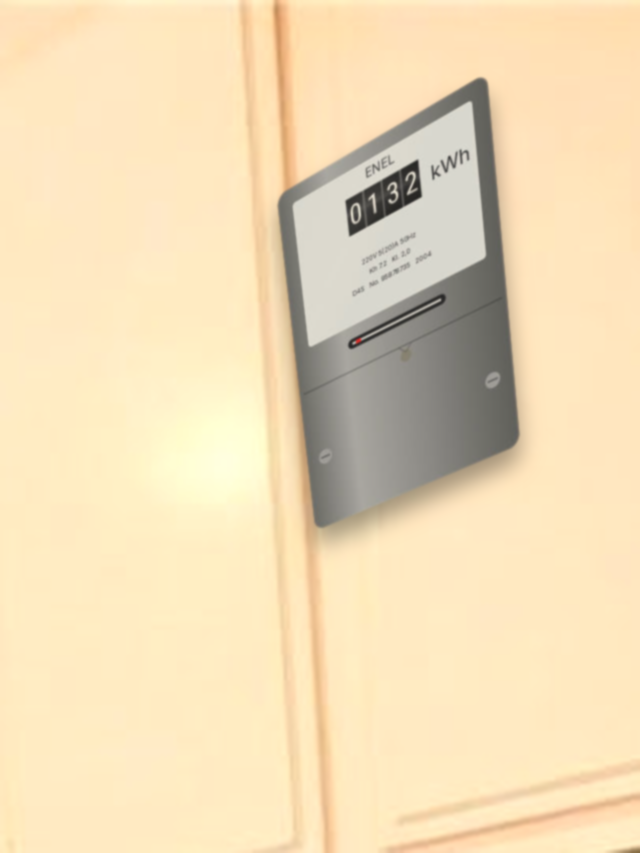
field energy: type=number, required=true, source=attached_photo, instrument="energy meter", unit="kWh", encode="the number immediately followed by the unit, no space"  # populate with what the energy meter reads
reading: 132kWh
